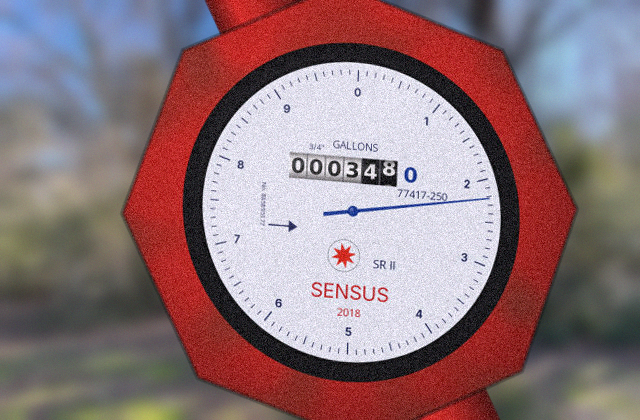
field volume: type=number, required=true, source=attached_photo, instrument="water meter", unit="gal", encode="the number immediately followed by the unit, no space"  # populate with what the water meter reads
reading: 3482.2gal
